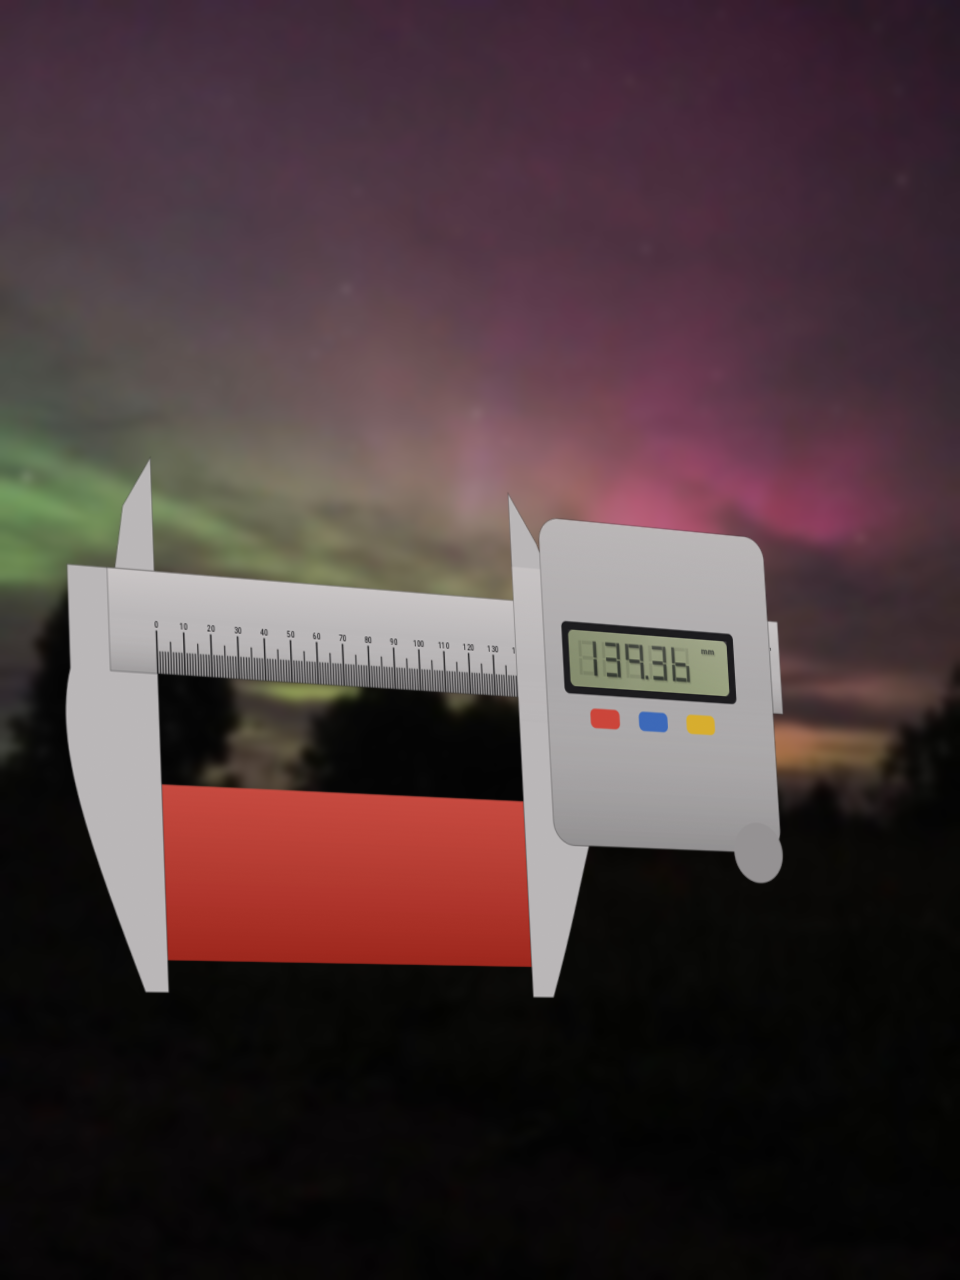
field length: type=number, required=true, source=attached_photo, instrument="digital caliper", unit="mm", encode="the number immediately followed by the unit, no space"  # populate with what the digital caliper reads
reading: 139.36mm
